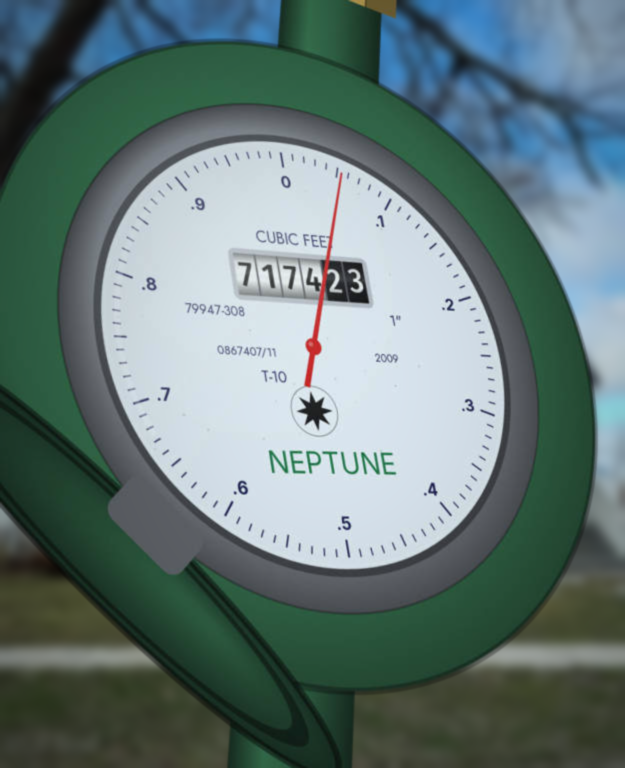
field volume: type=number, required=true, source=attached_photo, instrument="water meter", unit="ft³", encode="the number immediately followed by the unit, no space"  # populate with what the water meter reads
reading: 717423.05ft³
